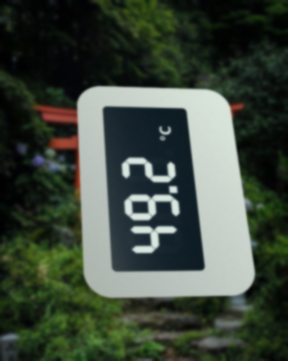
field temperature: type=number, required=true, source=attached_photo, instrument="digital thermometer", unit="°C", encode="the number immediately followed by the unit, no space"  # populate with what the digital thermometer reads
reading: 49.2°C
